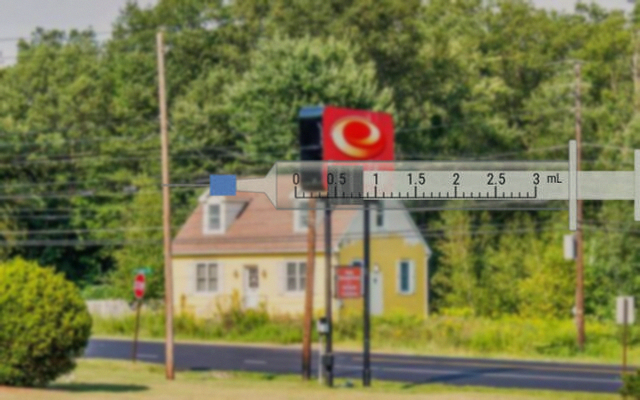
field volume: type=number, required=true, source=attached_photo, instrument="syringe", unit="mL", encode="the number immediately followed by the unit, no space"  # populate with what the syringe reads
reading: 0.4mL
